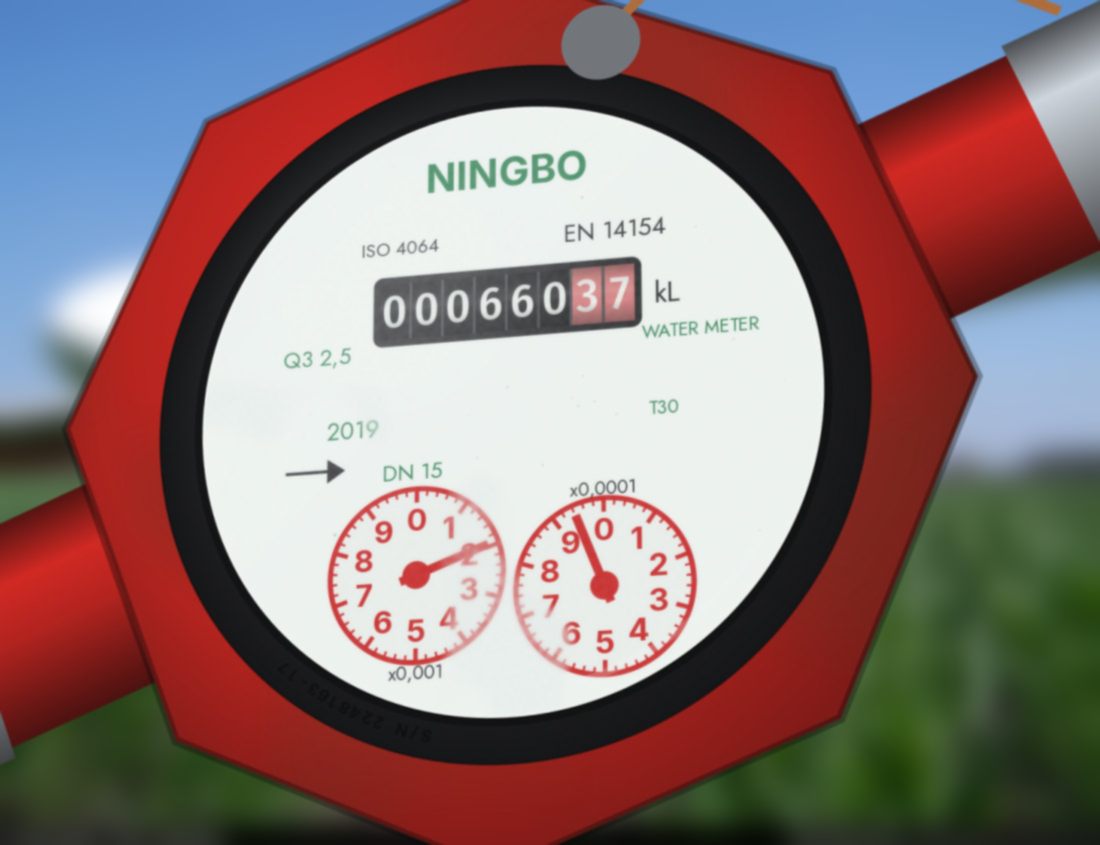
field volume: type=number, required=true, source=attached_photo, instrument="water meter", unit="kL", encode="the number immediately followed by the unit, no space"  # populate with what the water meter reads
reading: 660.3719kL
